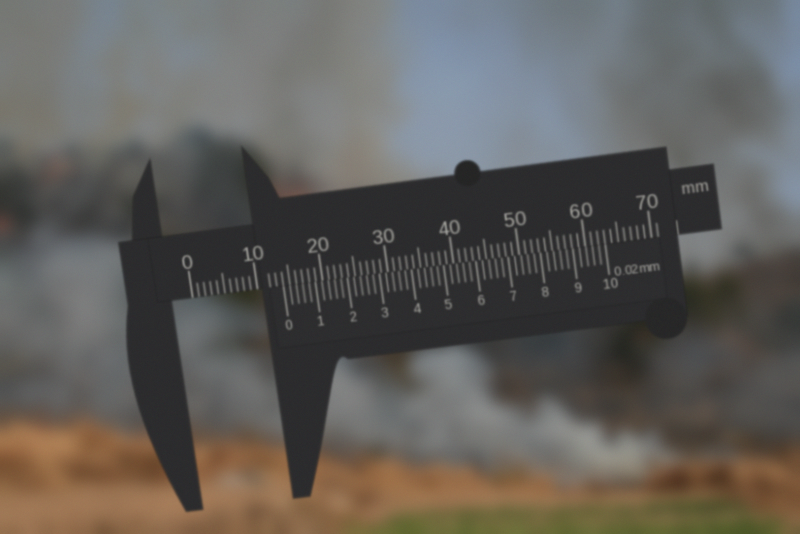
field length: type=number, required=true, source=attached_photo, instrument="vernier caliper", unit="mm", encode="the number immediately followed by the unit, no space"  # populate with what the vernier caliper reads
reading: 14.0mm
